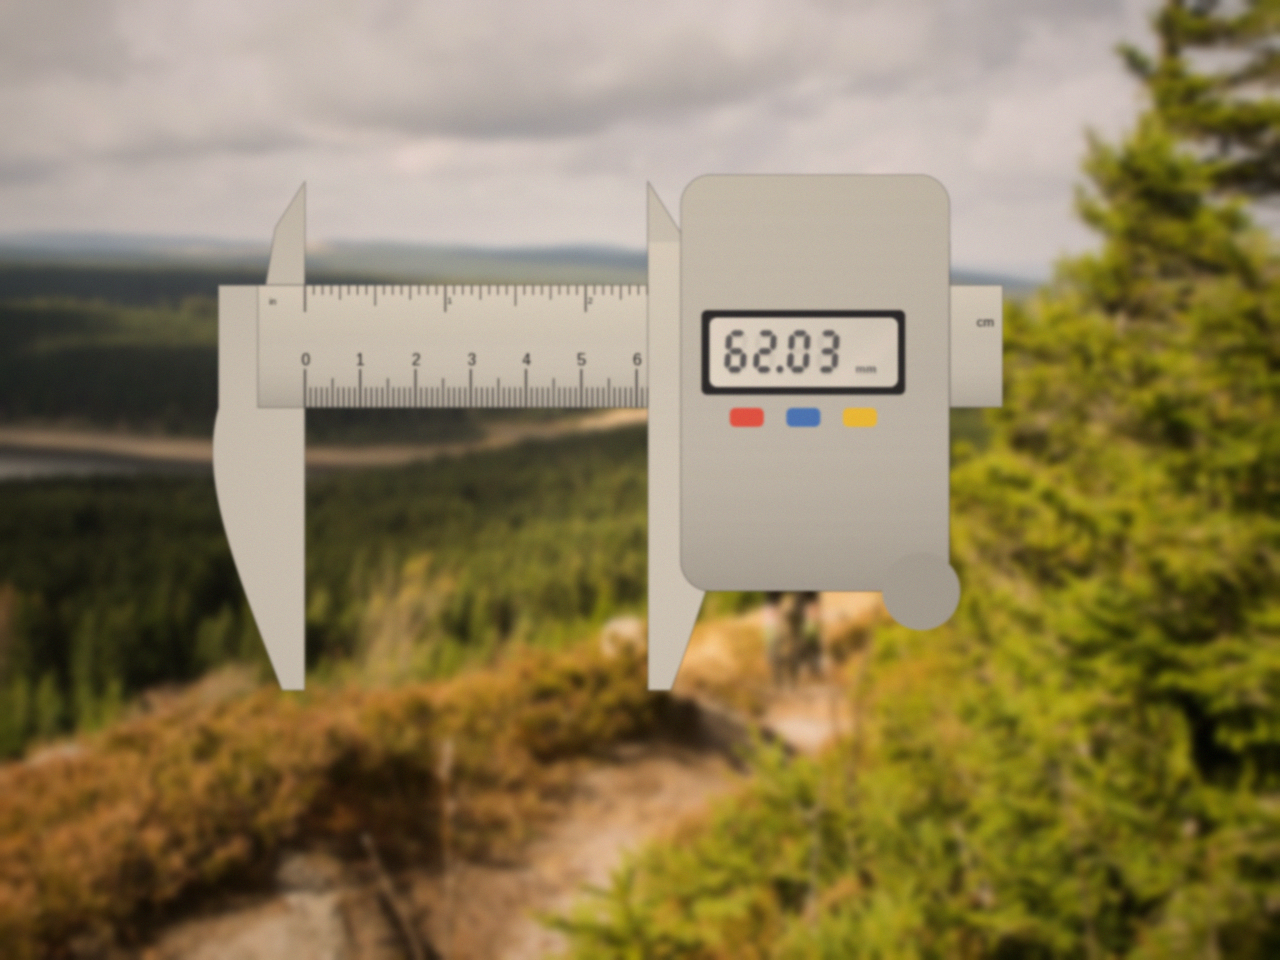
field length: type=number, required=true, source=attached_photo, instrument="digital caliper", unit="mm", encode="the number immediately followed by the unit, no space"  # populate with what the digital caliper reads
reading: 62.03mm
